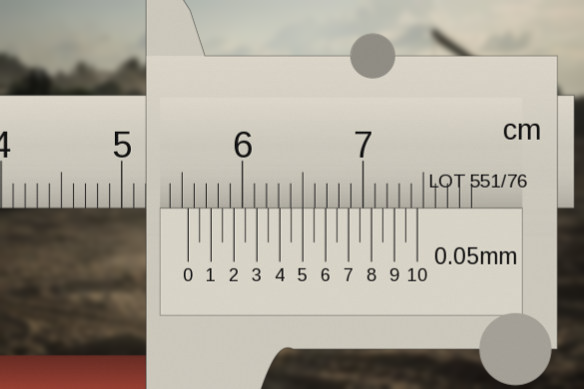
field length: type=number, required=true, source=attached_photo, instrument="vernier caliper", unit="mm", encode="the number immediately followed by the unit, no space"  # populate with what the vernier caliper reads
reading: 55.5mm
